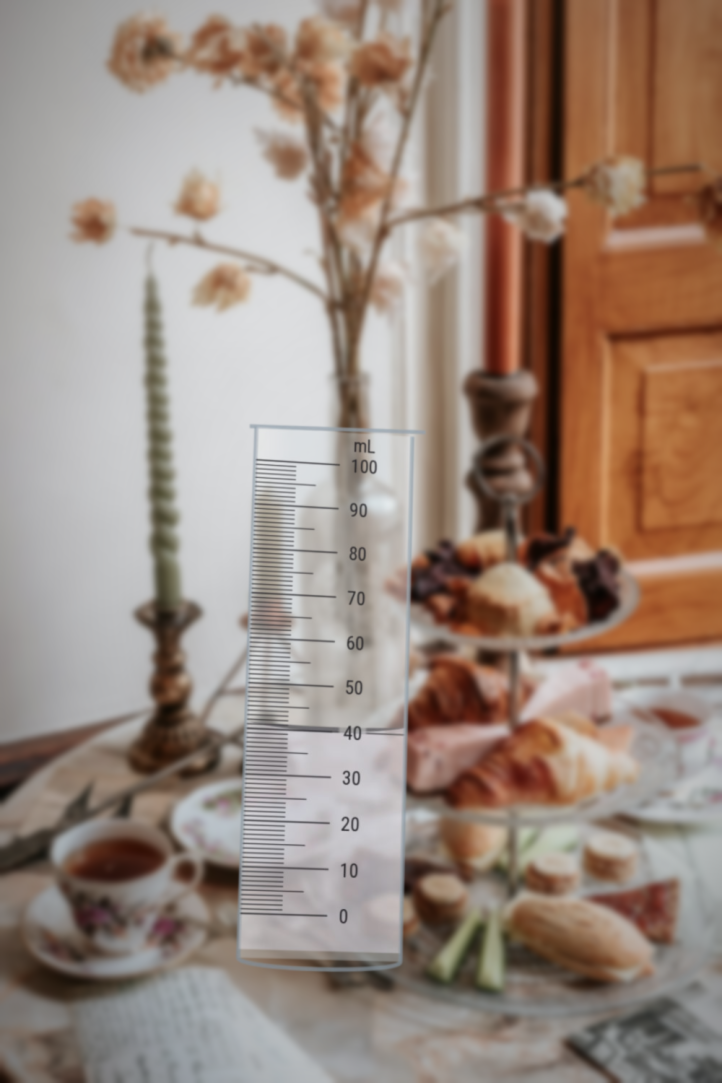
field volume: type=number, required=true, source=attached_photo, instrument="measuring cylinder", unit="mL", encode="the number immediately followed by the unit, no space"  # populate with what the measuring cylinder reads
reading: 40mL
